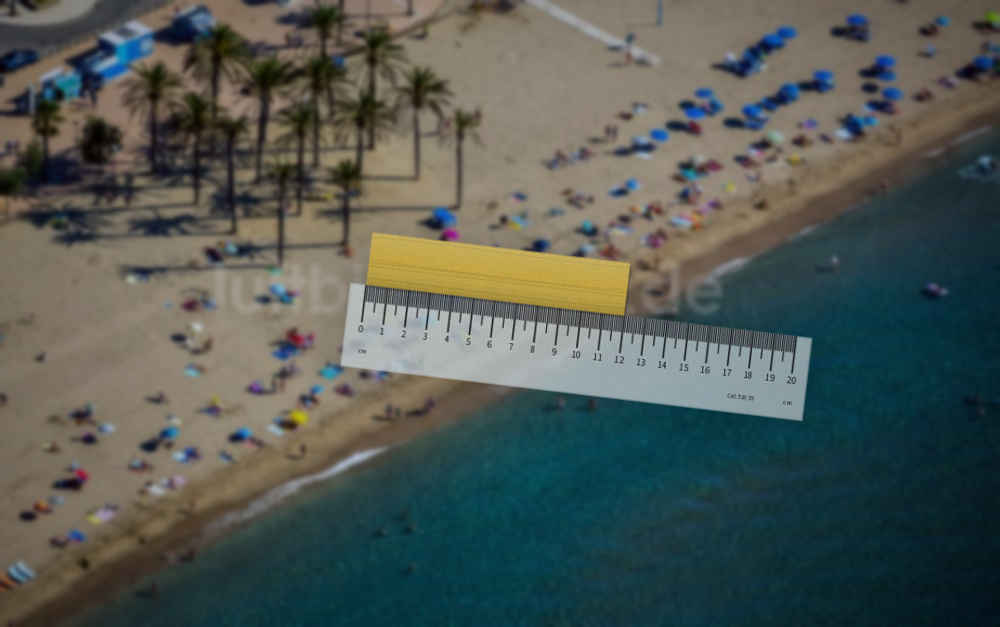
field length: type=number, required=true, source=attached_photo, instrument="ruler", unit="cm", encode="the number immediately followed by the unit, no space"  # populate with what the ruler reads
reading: 12cm
